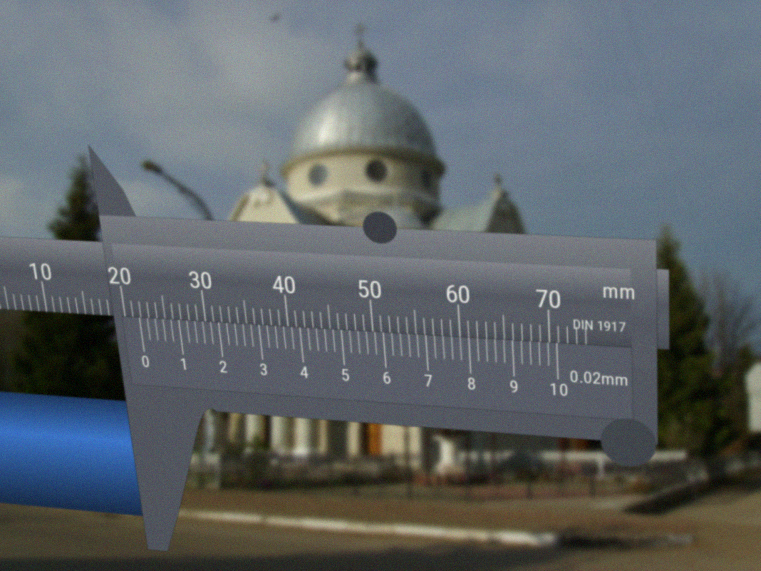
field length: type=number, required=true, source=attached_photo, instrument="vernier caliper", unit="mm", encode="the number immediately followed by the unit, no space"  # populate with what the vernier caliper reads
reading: 21.8mm
